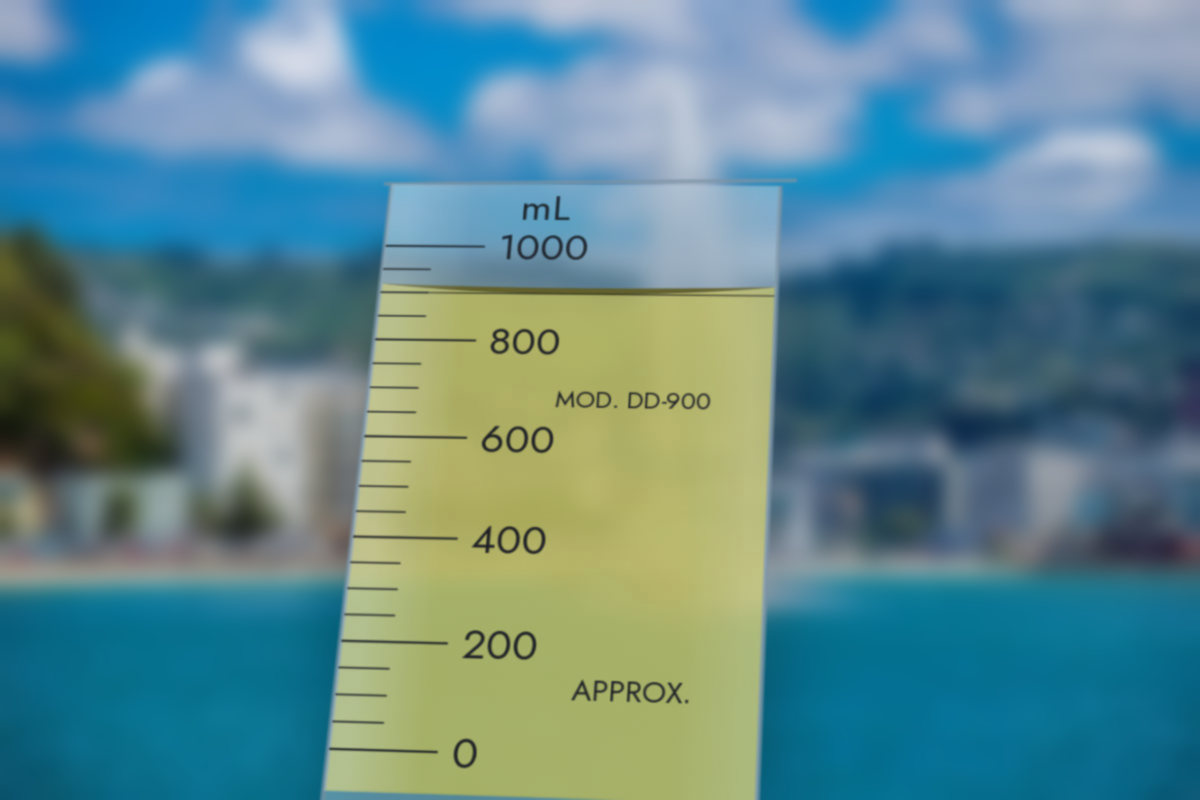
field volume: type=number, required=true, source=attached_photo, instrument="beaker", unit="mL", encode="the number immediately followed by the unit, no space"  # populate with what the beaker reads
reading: 900mL
